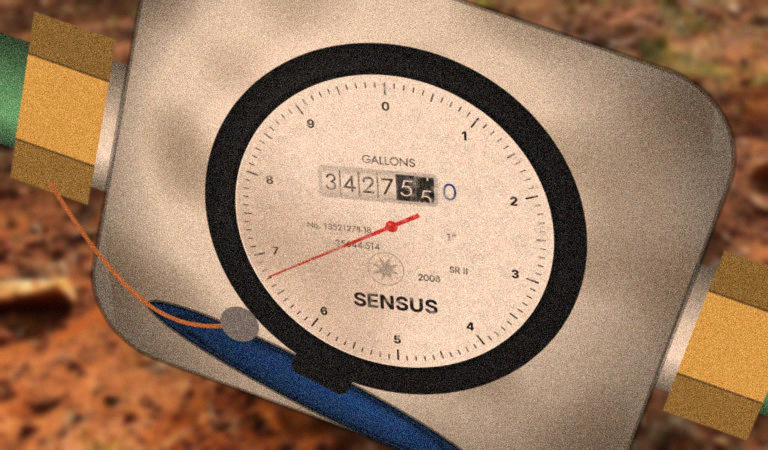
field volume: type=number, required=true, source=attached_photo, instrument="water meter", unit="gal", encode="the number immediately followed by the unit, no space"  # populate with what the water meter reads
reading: 3427546.7gal
